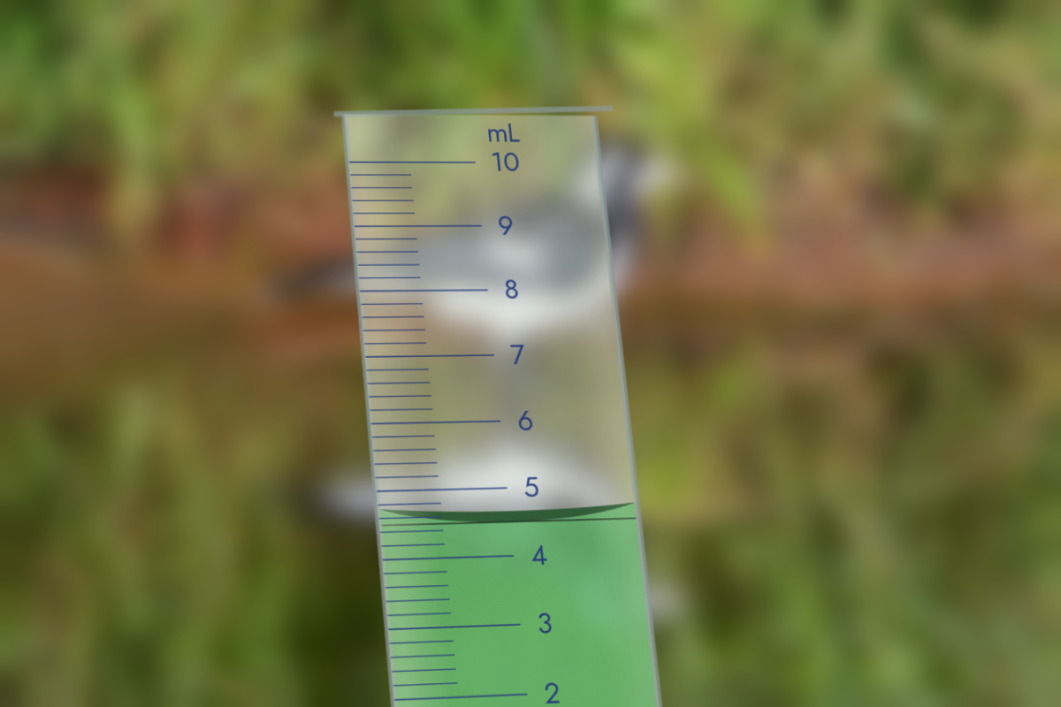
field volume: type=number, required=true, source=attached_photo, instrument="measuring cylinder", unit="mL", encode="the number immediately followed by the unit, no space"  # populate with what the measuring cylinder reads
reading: 4.5mL
